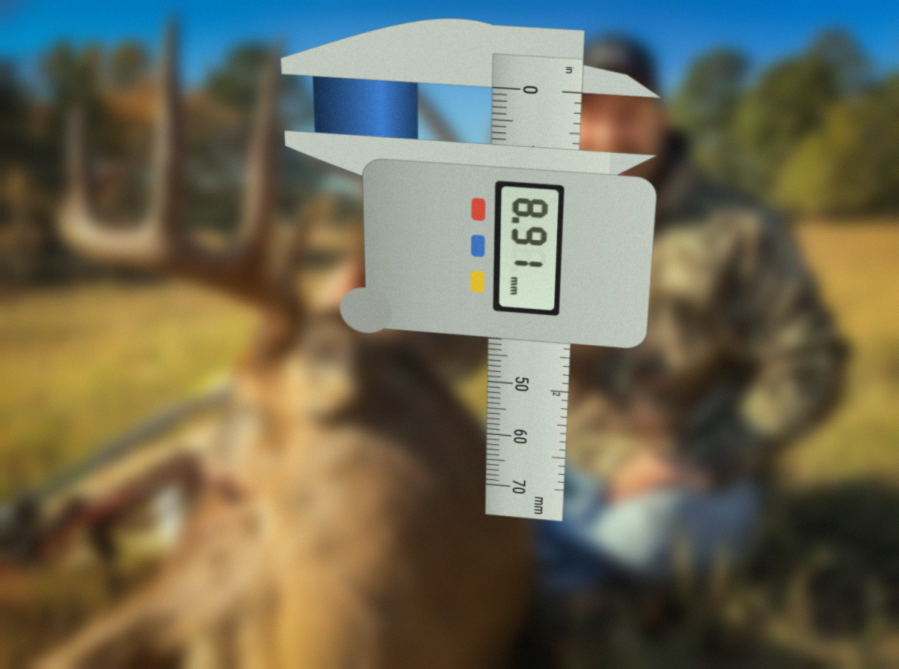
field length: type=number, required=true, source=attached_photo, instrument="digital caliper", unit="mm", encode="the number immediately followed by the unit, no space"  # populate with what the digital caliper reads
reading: 8.91mm
